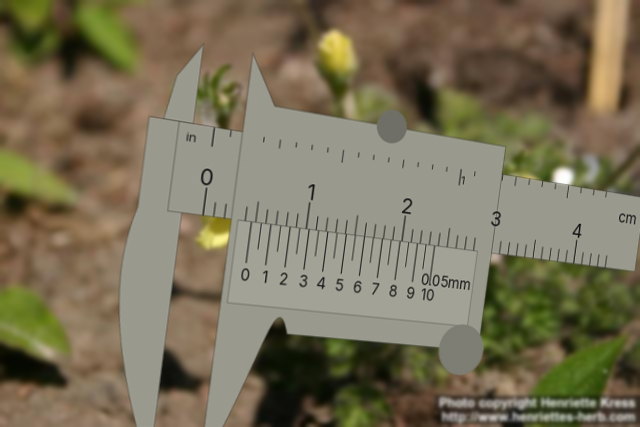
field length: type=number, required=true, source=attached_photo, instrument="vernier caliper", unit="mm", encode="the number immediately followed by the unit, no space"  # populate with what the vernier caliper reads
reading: 4.6mm
